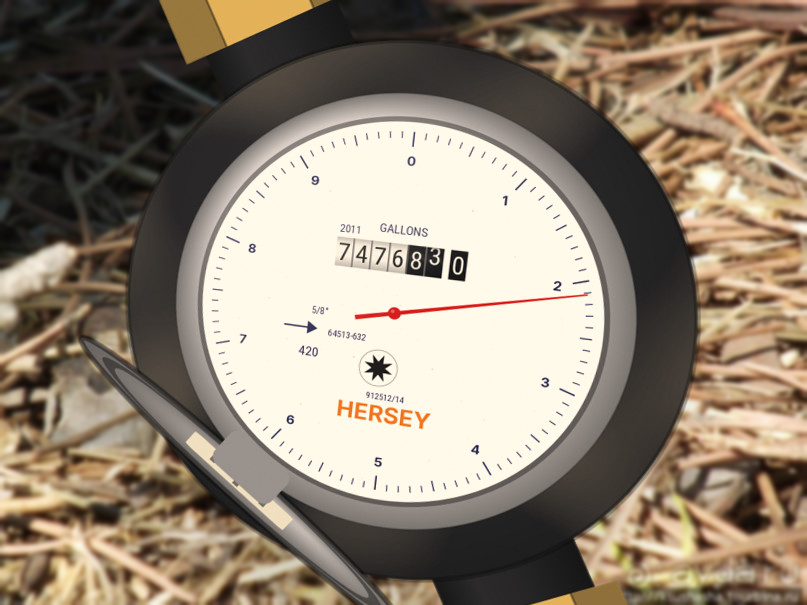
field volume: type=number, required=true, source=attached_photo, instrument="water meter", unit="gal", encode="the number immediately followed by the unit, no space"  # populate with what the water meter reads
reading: 7476832.1gal
